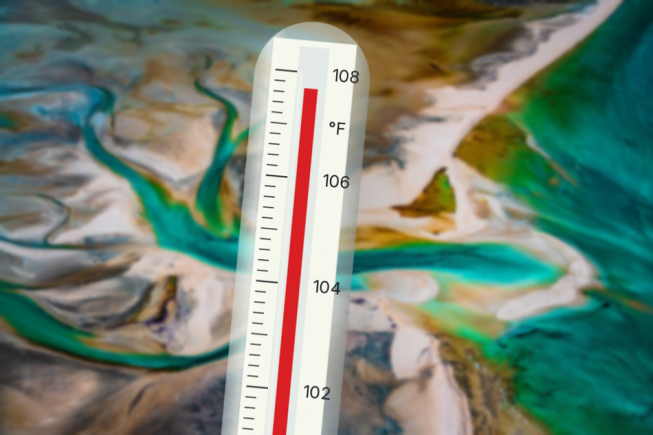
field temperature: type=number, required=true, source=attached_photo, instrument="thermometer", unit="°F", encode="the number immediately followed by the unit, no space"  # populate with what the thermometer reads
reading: 107.7°F
